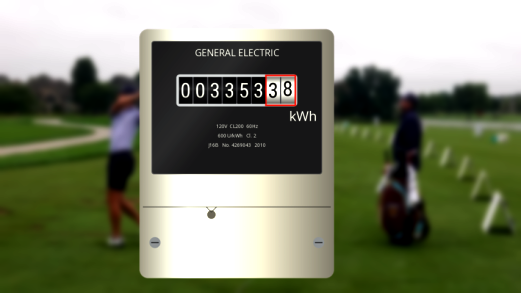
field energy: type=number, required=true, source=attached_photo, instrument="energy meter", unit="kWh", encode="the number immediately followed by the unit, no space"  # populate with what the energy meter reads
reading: 3353.38kWh
